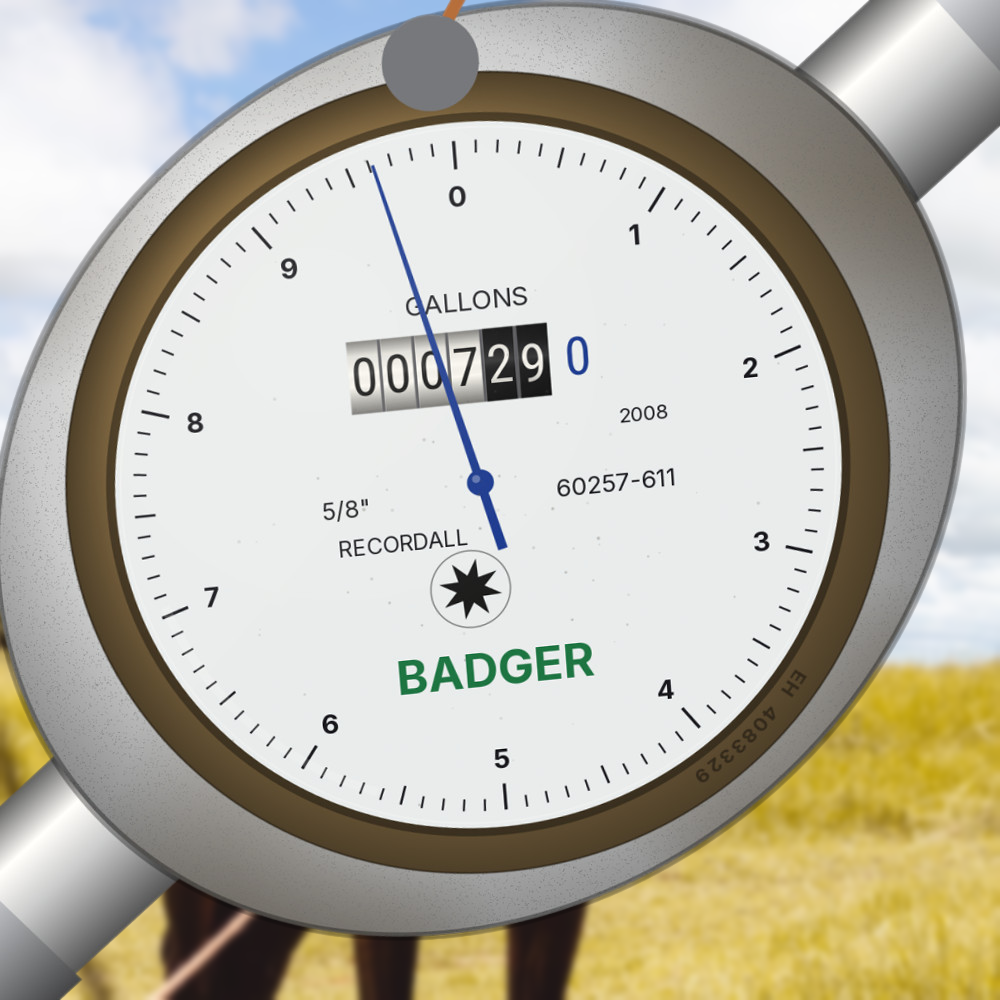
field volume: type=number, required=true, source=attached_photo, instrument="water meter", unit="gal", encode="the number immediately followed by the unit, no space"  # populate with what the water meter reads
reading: 7289.6gal
